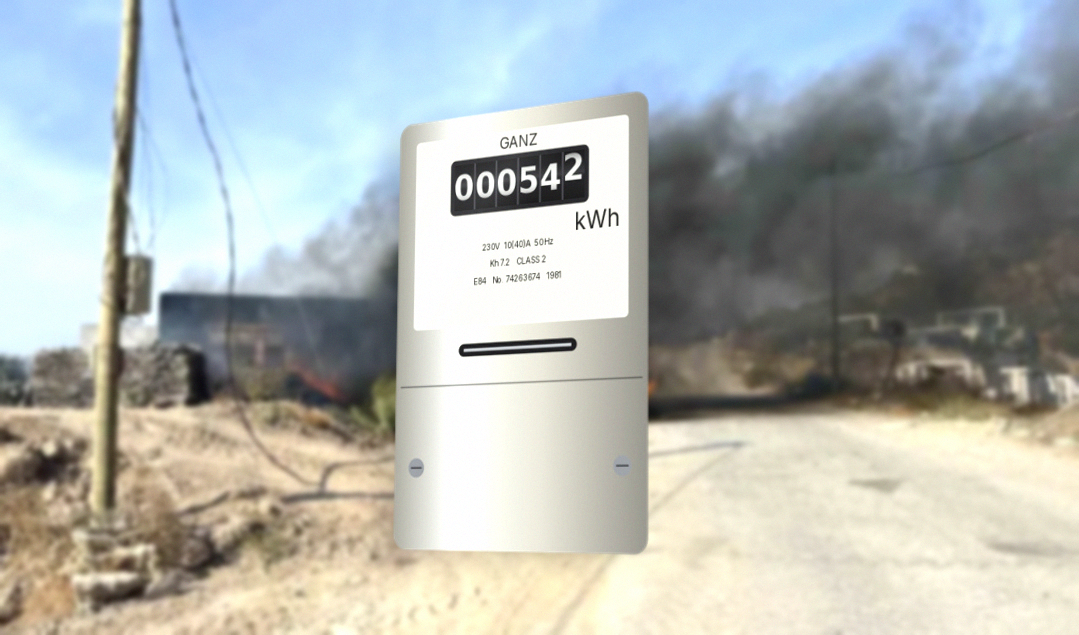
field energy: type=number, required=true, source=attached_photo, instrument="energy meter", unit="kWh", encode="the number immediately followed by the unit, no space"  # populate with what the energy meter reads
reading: 542kWh
